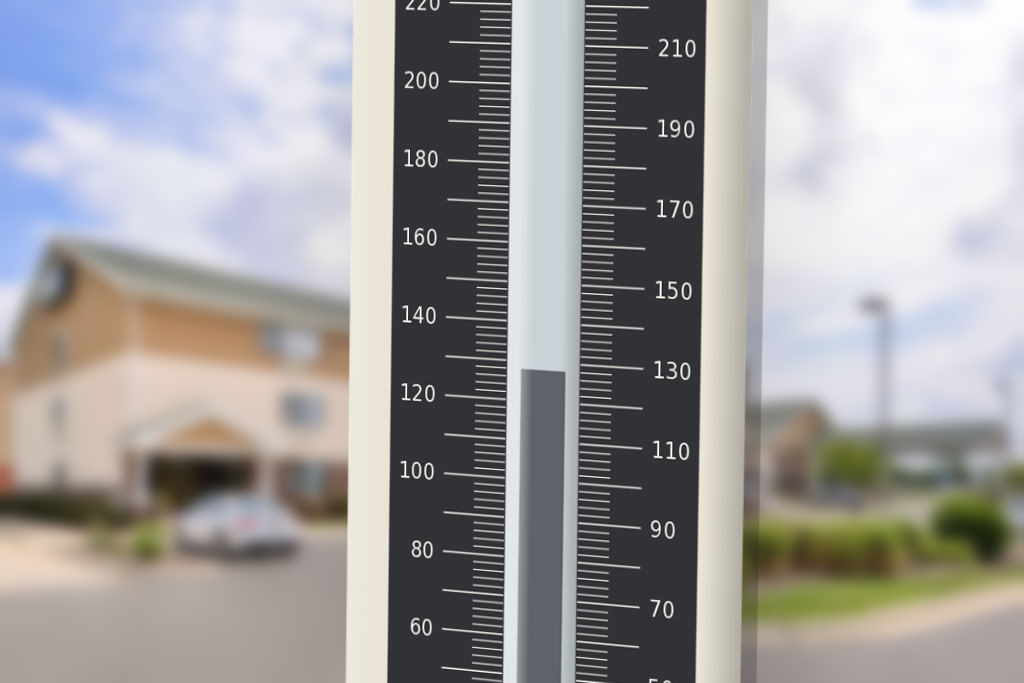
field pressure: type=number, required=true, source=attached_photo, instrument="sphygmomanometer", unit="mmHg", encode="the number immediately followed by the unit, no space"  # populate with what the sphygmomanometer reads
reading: 128mmHg
